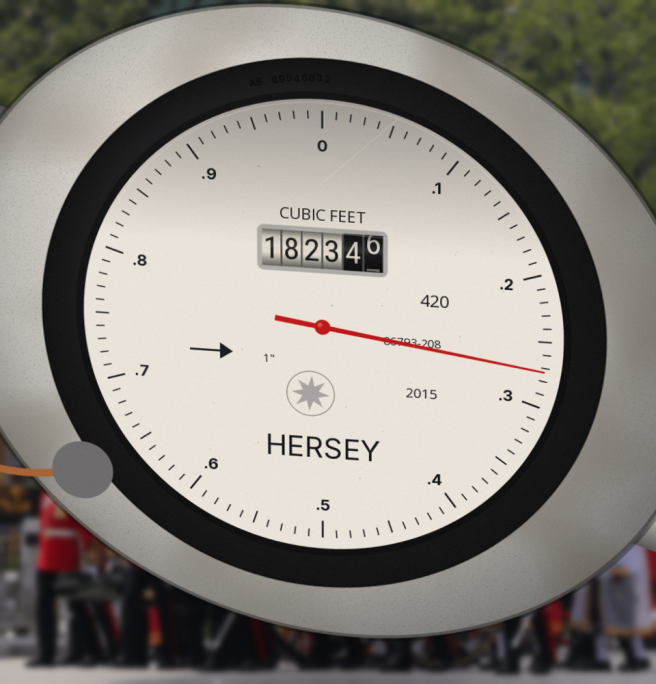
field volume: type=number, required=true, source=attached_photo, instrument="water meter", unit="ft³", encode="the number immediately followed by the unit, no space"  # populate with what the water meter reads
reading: 182346.27ft³
